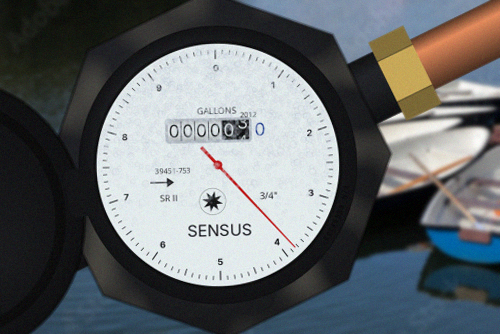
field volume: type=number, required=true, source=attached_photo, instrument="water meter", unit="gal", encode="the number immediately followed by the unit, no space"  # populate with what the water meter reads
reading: 33.8gal
